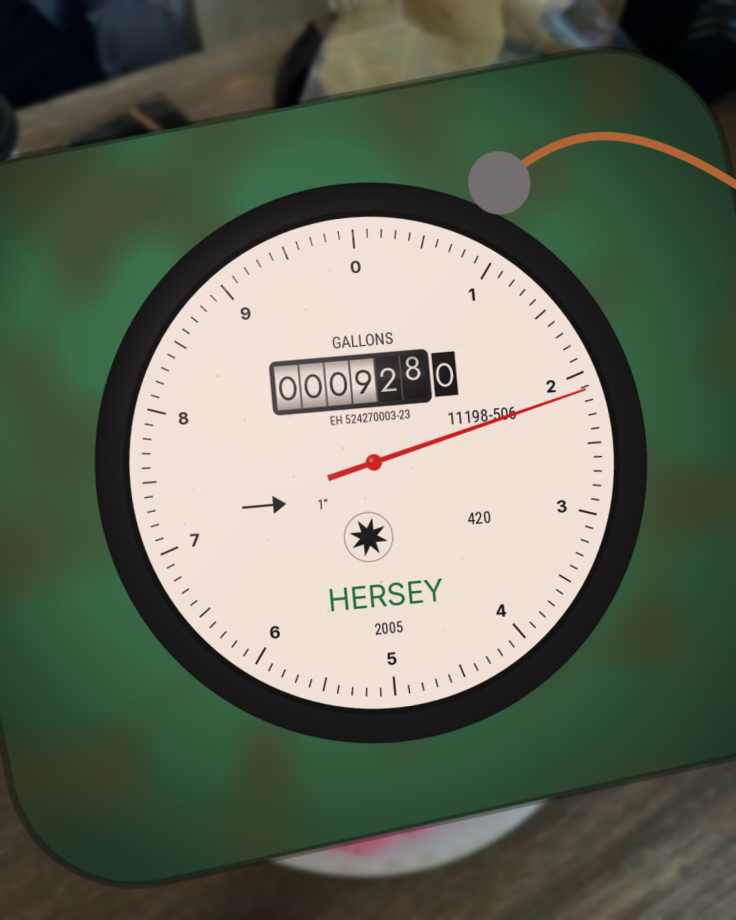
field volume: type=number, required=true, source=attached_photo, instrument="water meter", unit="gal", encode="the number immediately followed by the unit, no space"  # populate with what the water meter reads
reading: 9282.1gal
